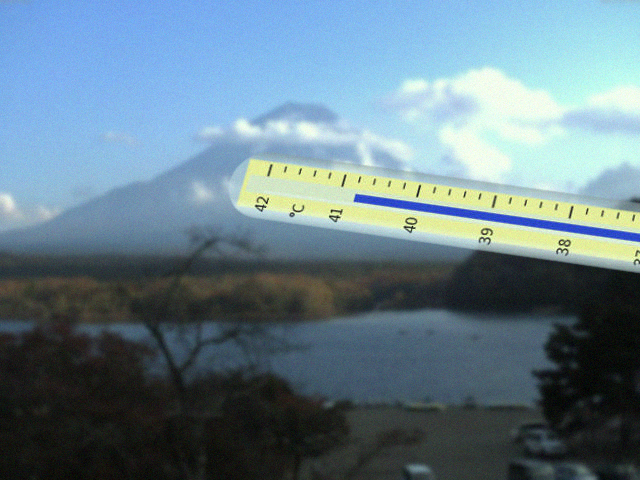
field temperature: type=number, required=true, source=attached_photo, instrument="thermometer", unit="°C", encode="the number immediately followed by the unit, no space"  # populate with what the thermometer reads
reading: 40.8°C
